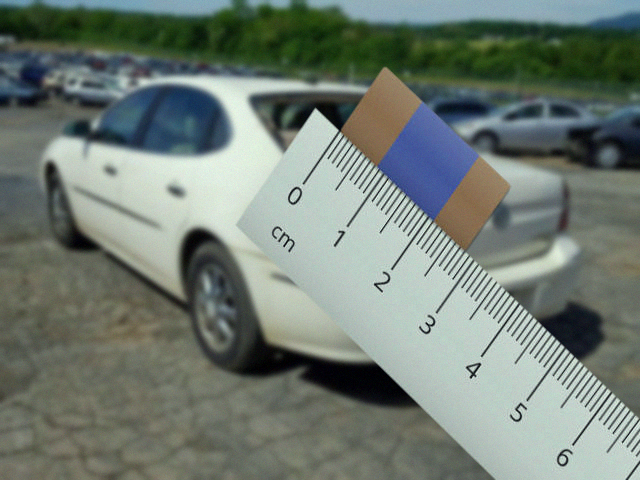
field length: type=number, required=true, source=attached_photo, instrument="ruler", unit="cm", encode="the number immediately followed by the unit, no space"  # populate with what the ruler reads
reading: 2.8cm
